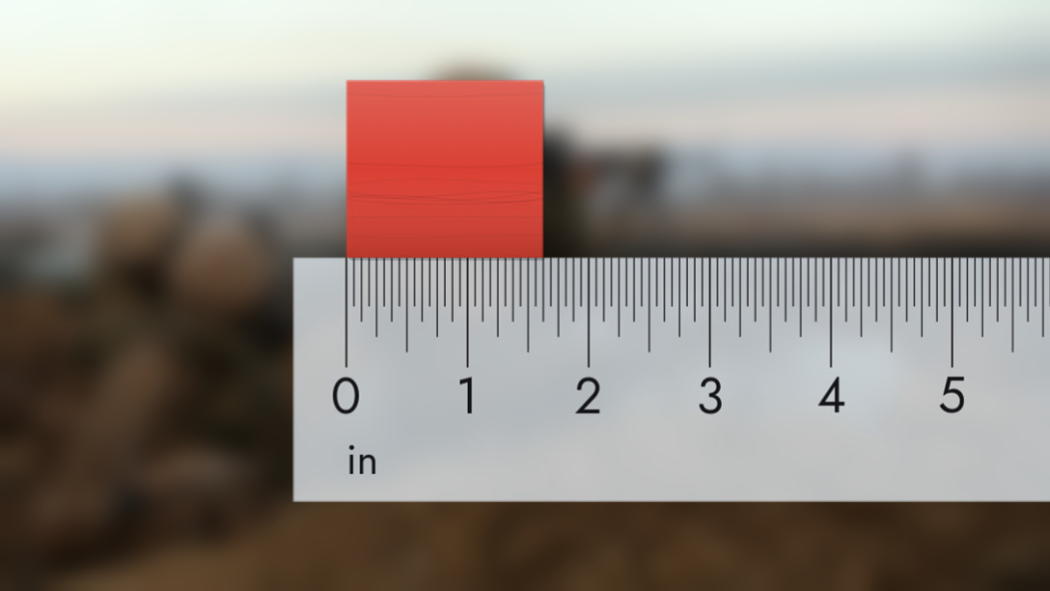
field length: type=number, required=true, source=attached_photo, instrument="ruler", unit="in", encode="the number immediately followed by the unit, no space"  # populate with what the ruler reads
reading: 1.625in
